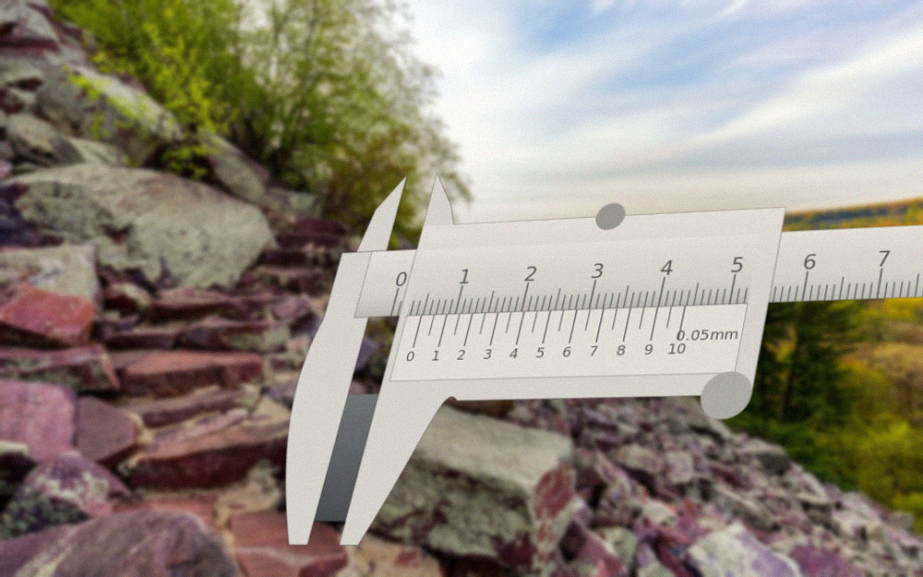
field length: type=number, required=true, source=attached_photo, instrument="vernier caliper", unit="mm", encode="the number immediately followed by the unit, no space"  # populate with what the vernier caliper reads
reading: 4.8mm
